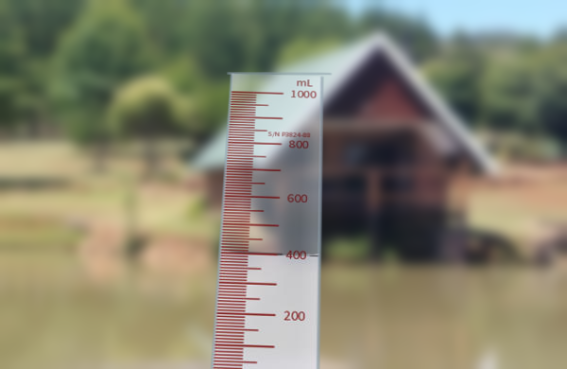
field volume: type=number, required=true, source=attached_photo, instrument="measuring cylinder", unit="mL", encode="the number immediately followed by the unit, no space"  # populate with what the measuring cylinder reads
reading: 400mL
